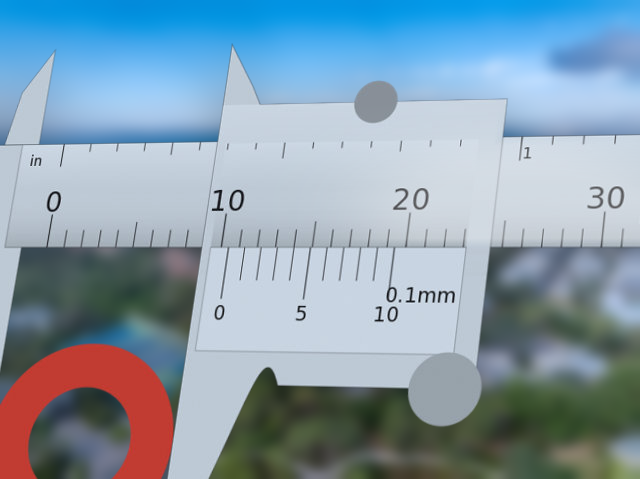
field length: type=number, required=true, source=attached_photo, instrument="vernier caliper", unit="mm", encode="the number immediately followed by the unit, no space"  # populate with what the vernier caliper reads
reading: 10.4mm
